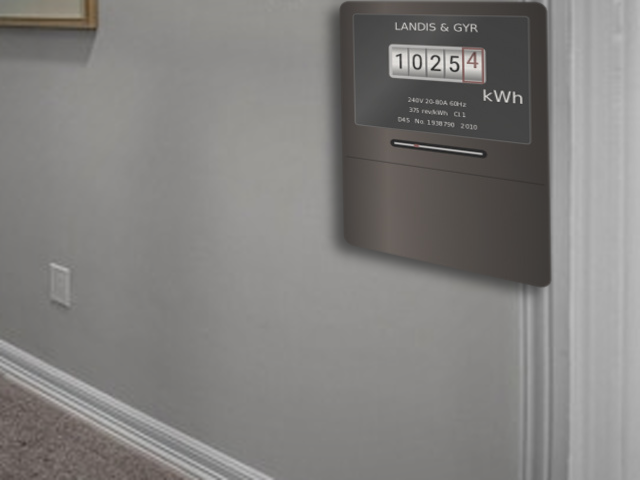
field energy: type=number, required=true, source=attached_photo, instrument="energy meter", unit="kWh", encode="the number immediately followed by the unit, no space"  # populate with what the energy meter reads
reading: 1025.4kWh
